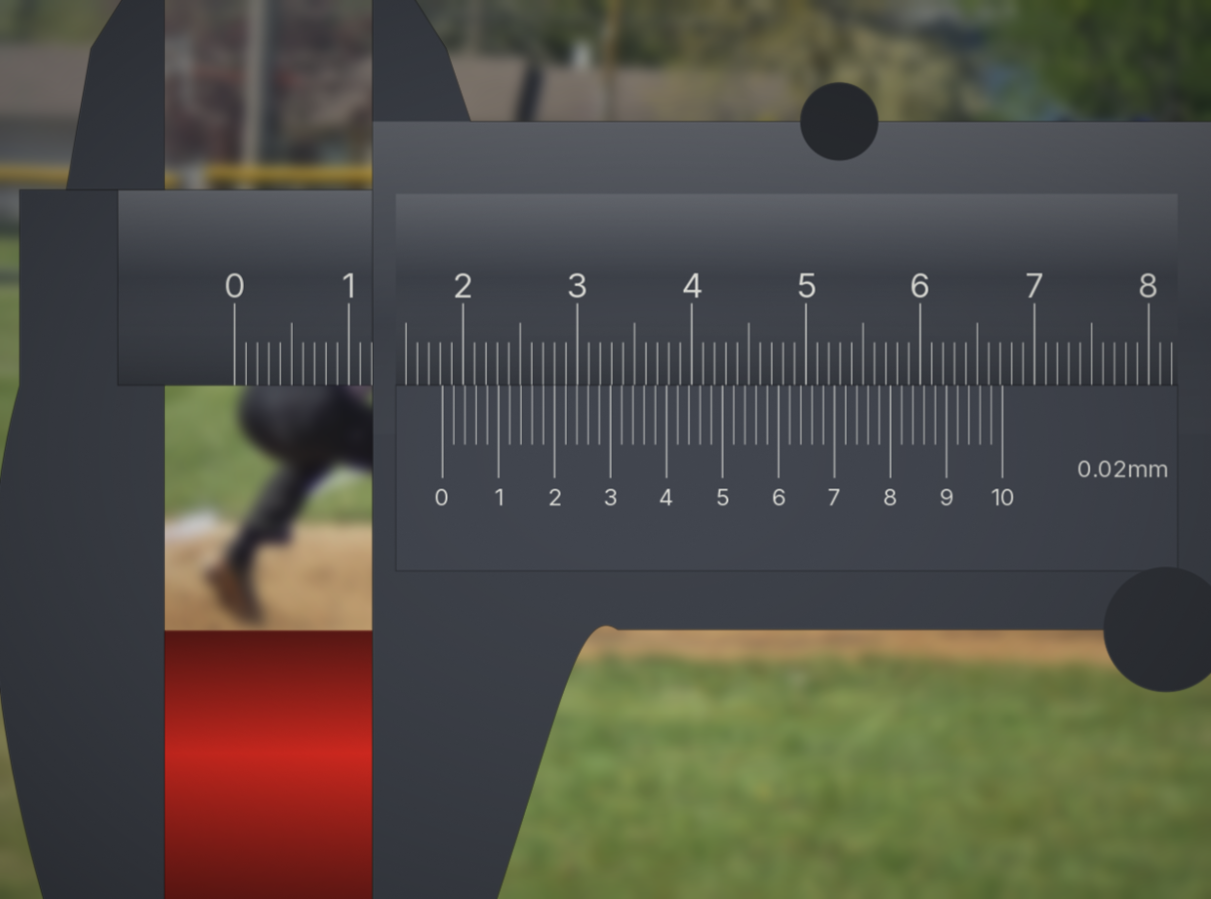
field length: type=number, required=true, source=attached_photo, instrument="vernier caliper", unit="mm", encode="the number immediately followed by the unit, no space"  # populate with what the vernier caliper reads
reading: 18.2mm
